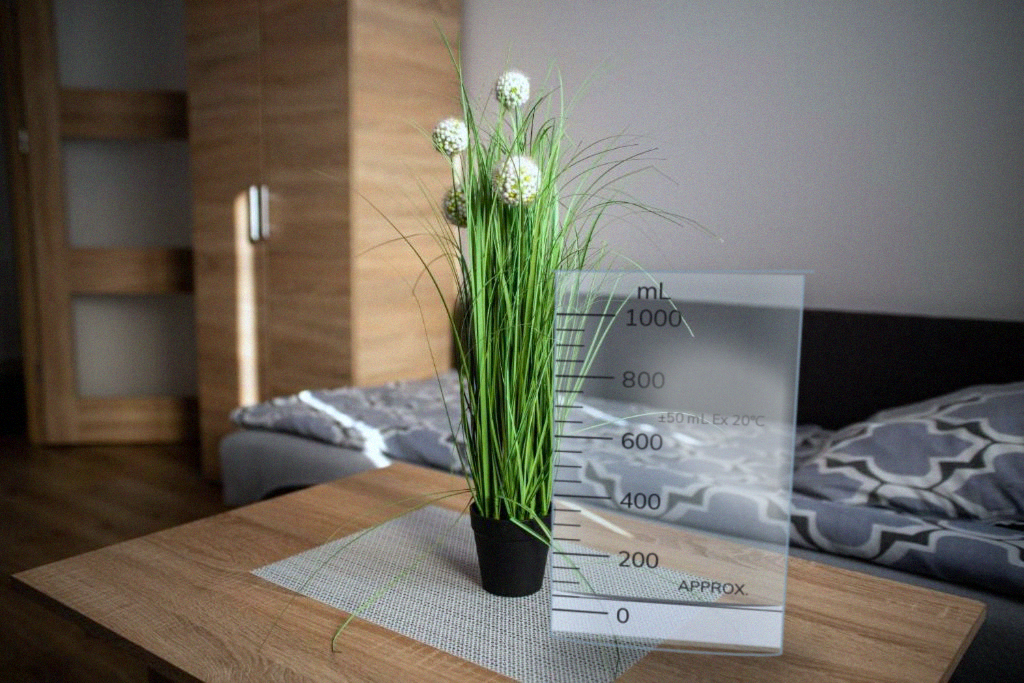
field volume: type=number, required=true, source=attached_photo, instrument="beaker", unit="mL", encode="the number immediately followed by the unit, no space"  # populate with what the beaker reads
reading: 50mL
